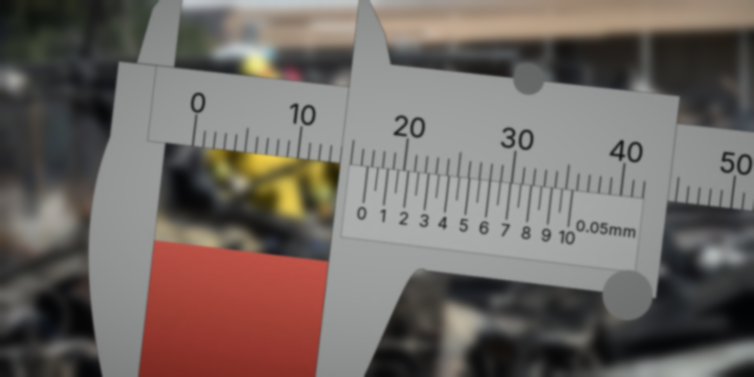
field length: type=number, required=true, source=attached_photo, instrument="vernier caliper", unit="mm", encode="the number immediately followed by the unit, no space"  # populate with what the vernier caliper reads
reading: 16.6mm
